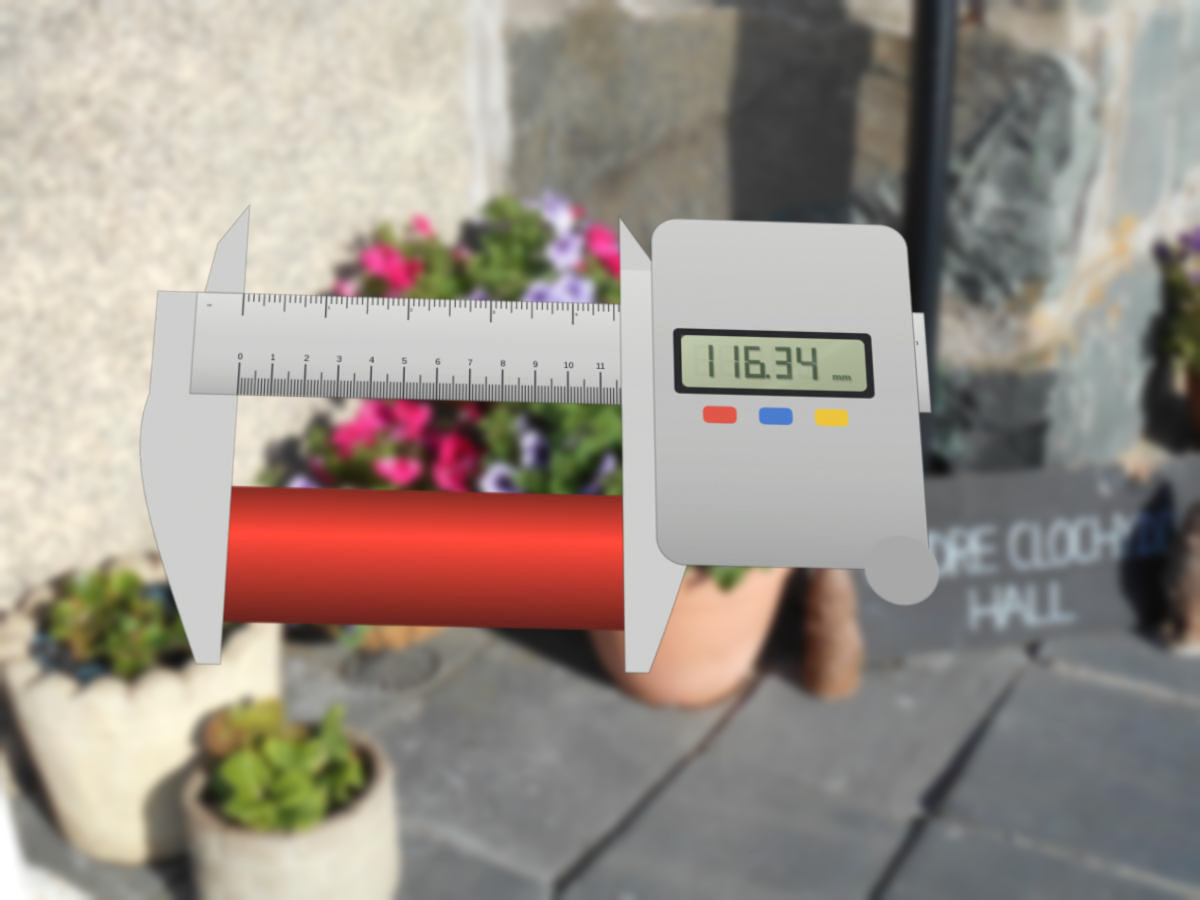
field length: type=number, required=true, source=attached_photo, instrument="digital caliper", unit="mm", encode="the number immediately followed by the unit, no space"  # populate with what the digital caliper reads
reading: 116.34mm
